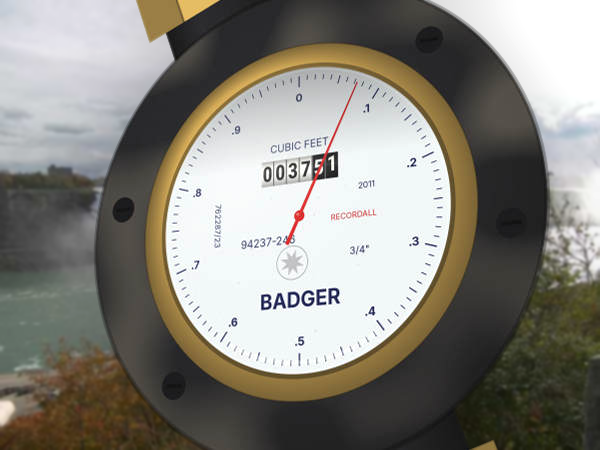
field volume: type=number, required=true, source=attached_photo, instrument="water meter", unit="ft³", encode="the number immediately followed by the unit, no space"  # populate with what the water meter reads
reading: 3751.07ft³
